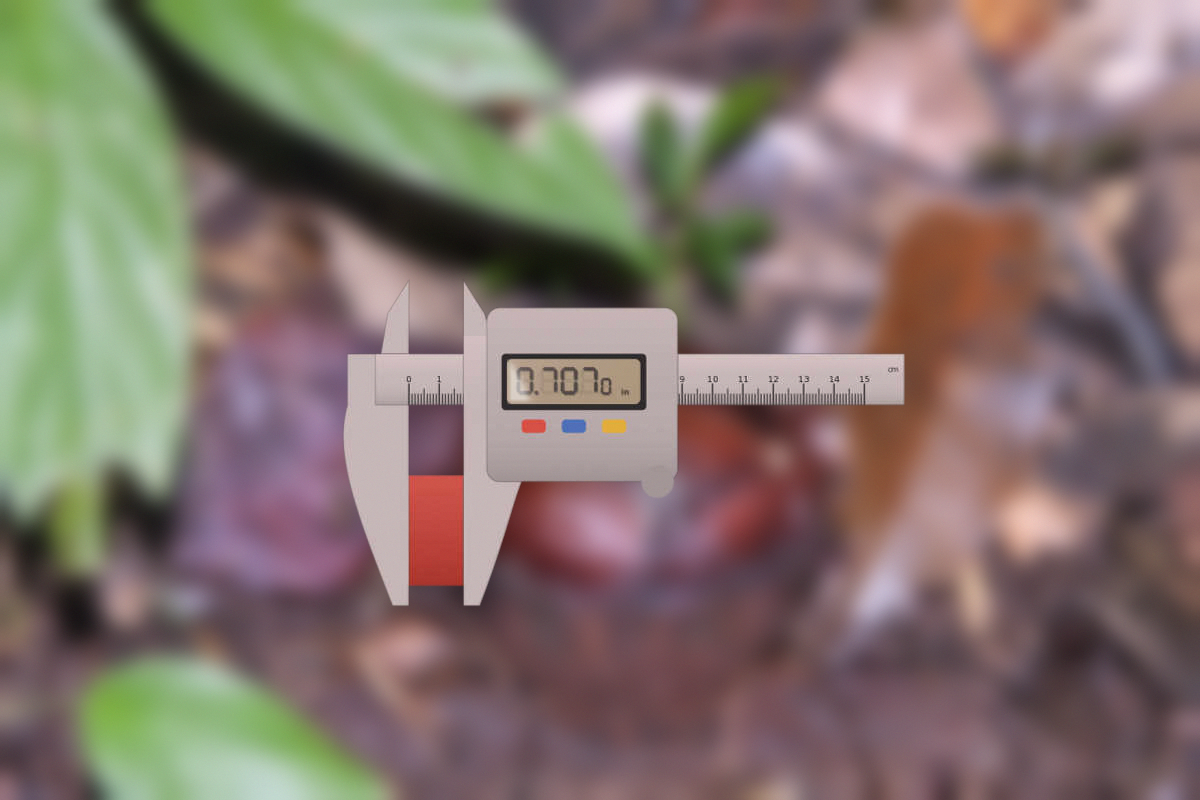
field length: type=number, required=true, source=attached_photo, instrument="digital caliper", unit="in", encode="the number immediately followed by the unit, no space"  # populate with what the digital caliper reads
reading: 0.7070in
